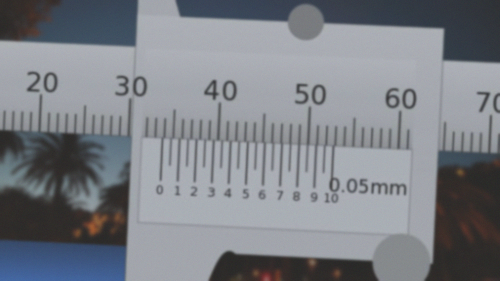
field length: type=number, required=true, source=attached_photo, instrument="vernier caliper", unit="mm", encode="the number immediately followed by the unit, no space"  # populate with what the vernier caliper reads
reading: 33.8mm
